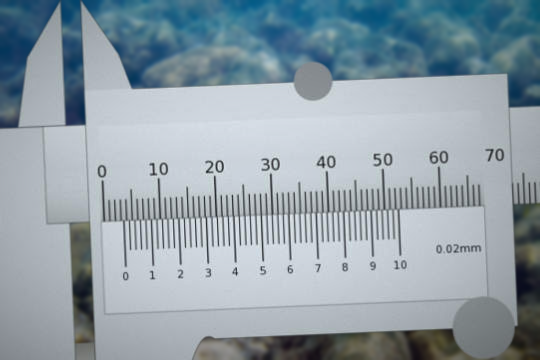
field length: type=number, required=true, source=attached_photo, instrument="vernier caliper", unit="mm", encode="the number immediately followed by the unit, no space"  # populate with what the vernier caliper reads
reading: 3.5mm
